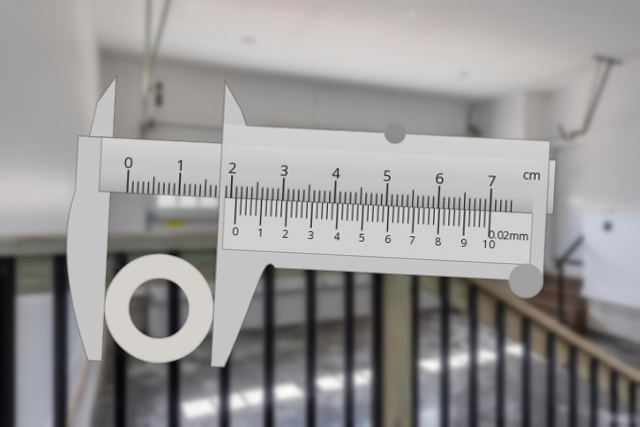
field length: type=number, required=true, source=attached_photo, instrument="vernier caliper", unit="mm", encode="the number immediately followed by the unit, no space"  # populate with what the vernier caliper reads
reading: 21.0mm
